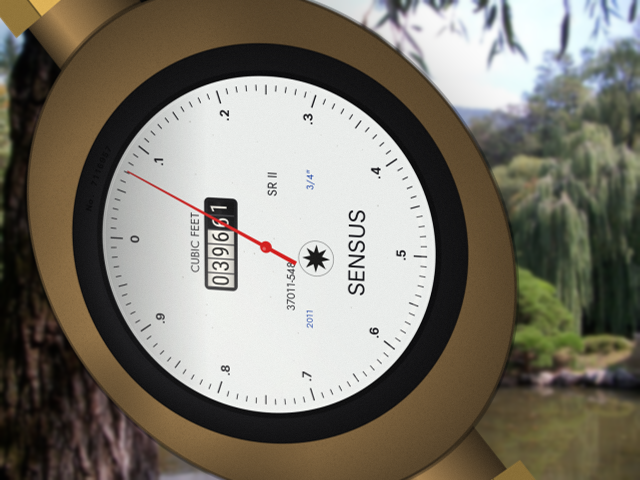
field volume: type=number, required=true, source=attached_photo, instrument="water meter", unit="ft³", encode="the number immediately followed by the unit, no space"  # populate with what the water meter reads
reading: 39661.07ft³
